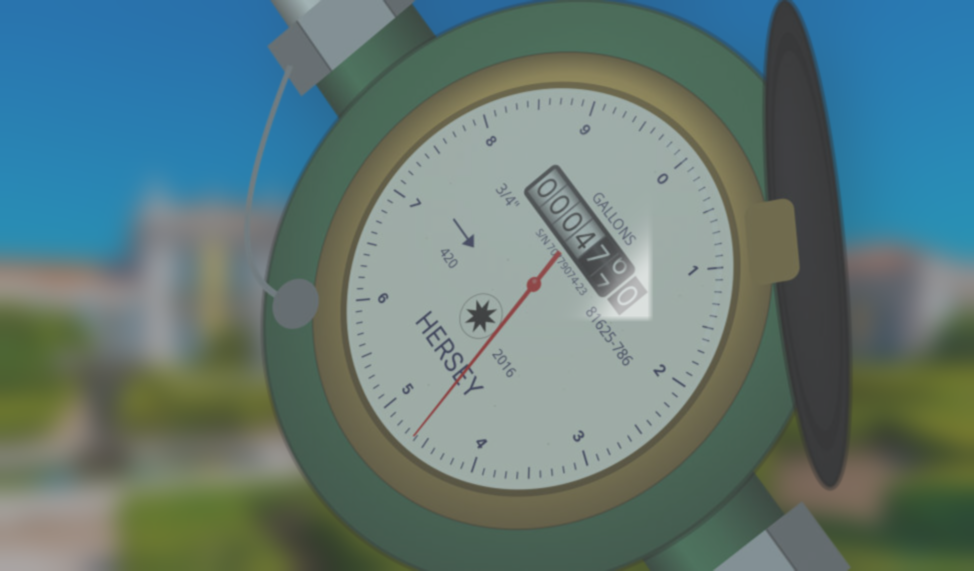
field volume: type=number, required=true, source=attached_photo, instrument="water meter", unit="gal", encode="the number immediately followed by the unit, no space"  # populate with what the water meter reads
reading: 4764.6gal
